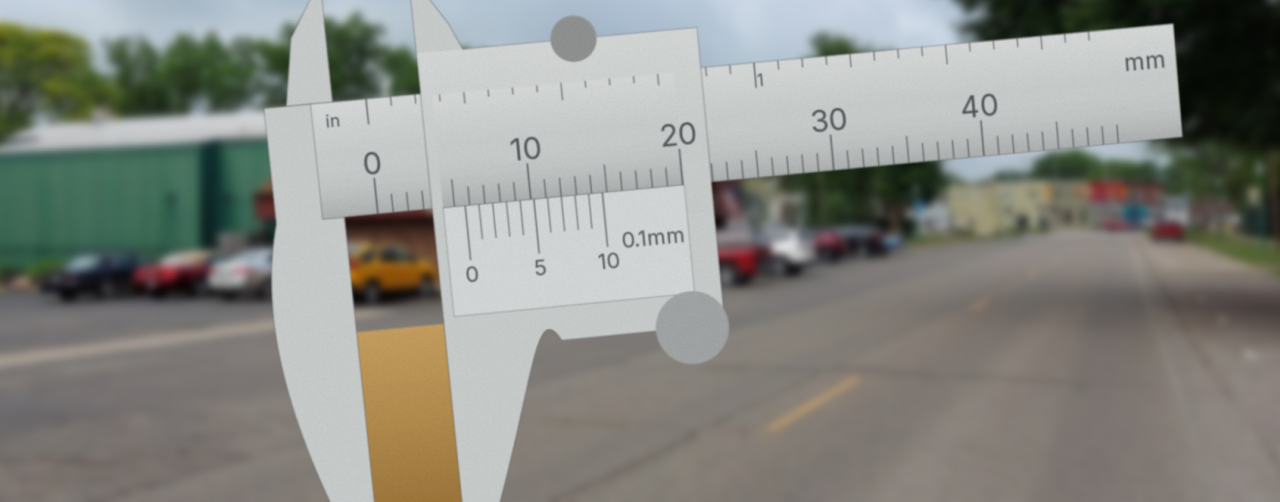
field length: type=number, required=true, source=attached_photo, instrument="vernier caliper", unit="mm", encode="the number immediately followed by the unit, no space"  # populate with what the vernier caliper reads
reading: 5.7mm
